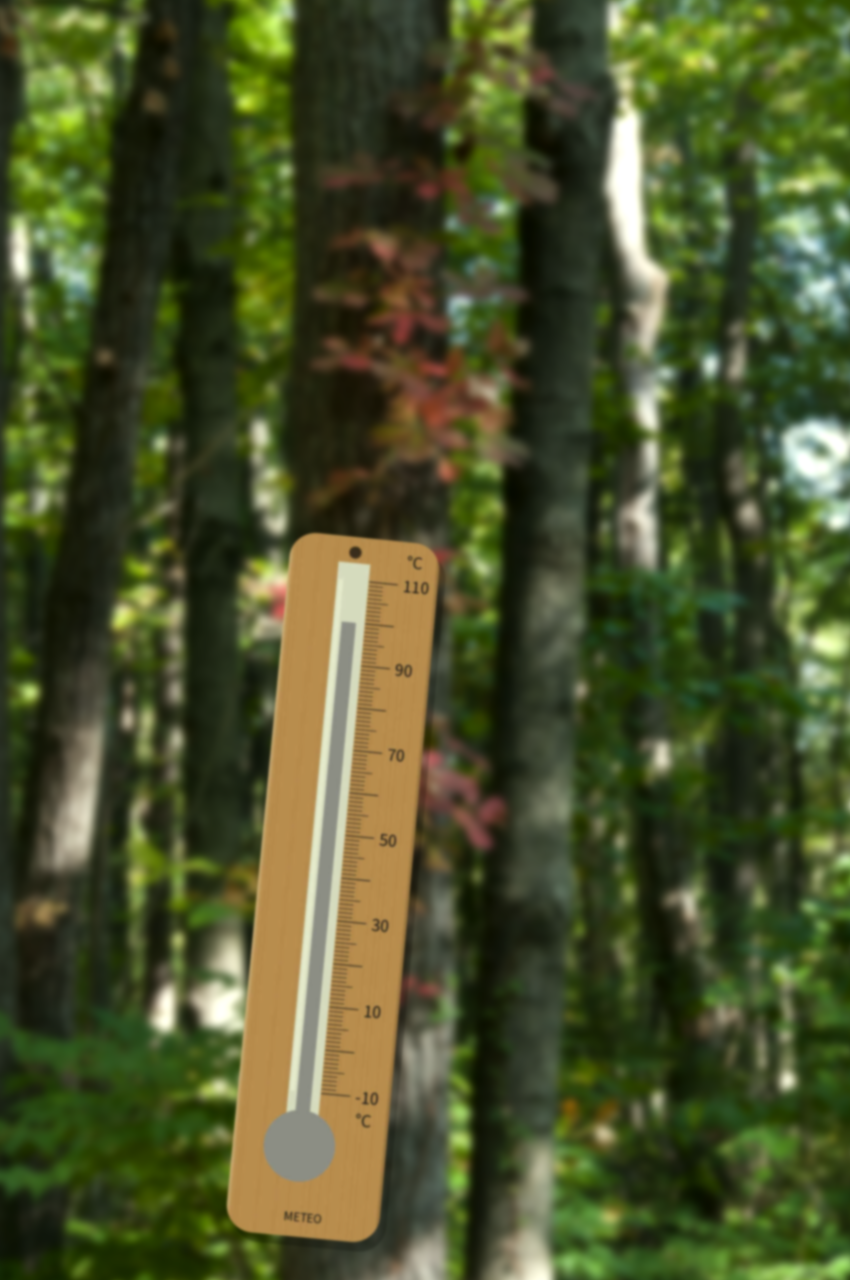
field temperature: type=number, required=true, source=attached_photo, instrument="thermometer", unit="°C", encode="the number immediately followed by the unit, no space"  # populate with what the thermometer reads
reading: 100°C
